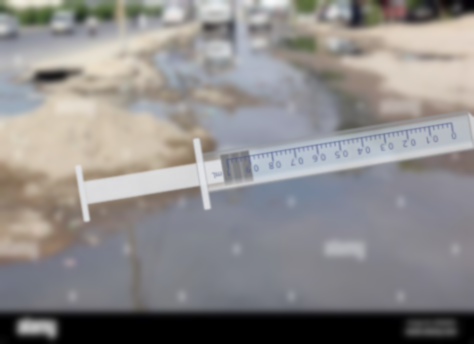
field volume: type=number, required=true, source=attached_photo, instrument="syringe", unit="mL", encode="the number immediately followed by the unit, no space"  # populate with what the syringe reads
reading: 0.9mL
